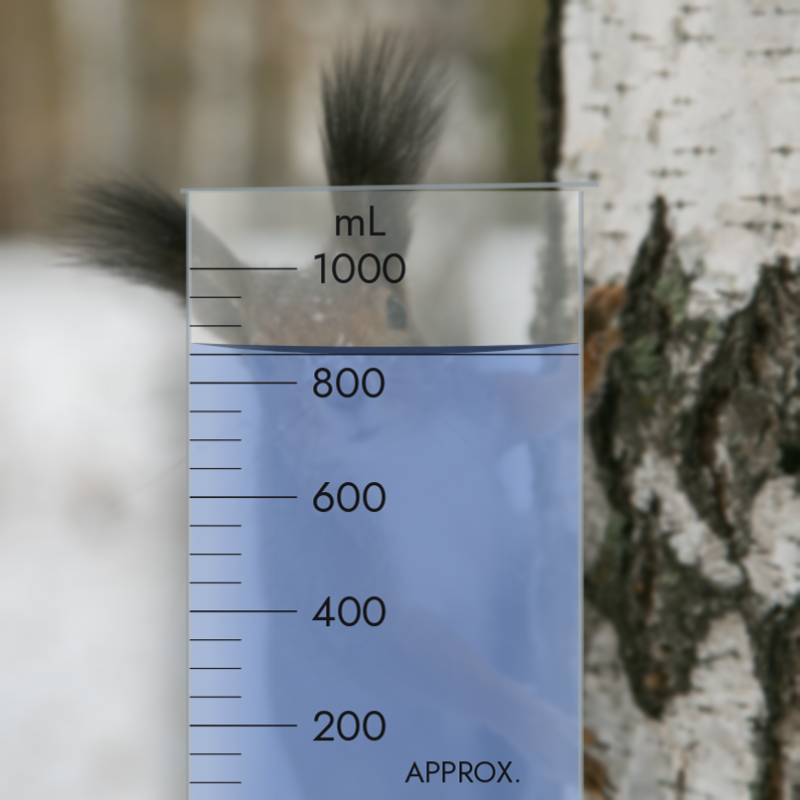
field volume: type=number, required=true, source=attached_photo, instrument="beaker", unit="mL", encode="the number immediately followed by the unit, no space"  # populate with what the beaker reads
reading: 850mL
